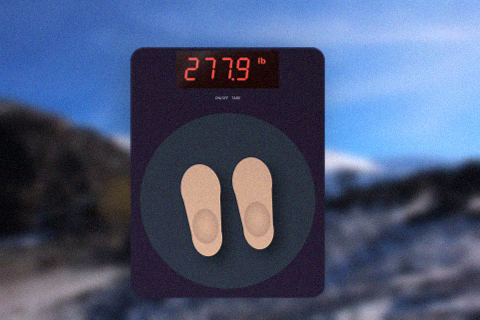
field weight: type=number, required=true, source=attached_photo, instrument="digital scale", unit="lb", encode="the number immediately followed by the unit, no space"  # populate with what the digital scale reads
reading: 277.9lb
